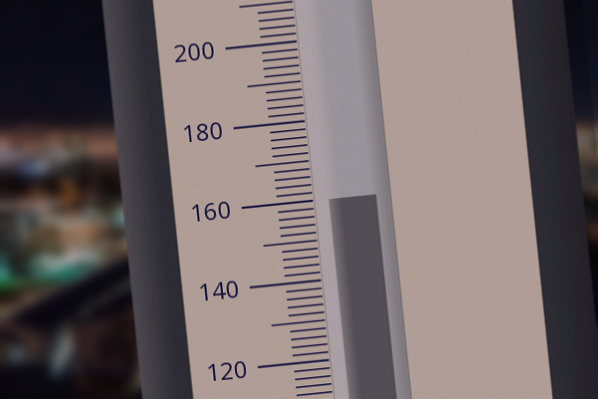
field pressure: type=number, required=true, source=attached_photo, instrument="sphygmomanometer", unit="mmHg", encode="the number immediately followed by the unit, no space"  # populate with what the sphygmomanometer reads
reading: 160mmHg
